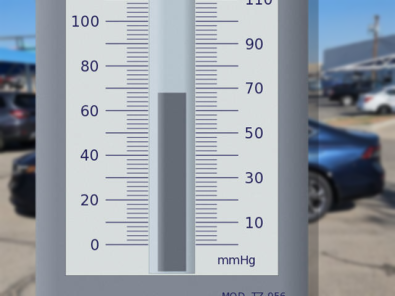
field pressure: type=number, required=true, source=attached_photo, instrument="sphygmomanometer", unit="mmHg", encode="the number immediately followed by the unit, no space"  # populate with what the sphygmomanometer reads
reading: 68mmHg
